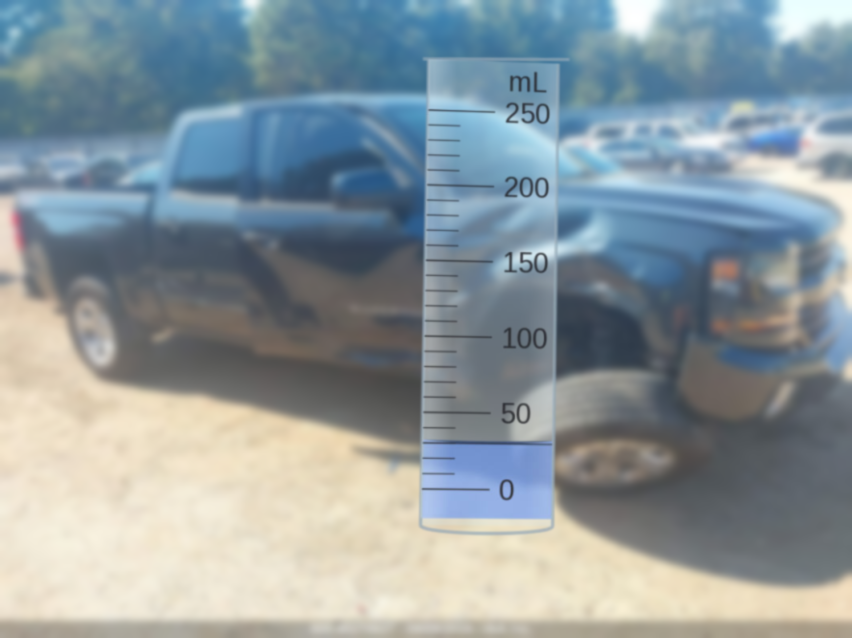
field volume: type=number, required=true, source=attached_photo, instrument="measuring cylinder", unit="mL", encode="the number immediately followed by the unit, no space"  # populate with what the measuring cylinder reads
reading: 30mL
